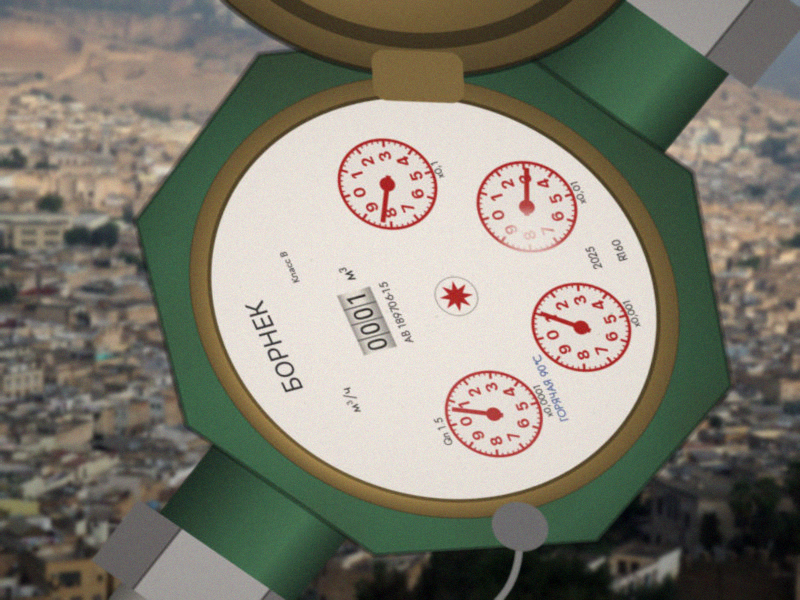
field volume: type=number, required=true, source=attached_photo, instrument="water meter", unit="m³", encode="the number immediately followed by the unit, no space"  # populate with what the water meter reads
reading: 1.8310m³
